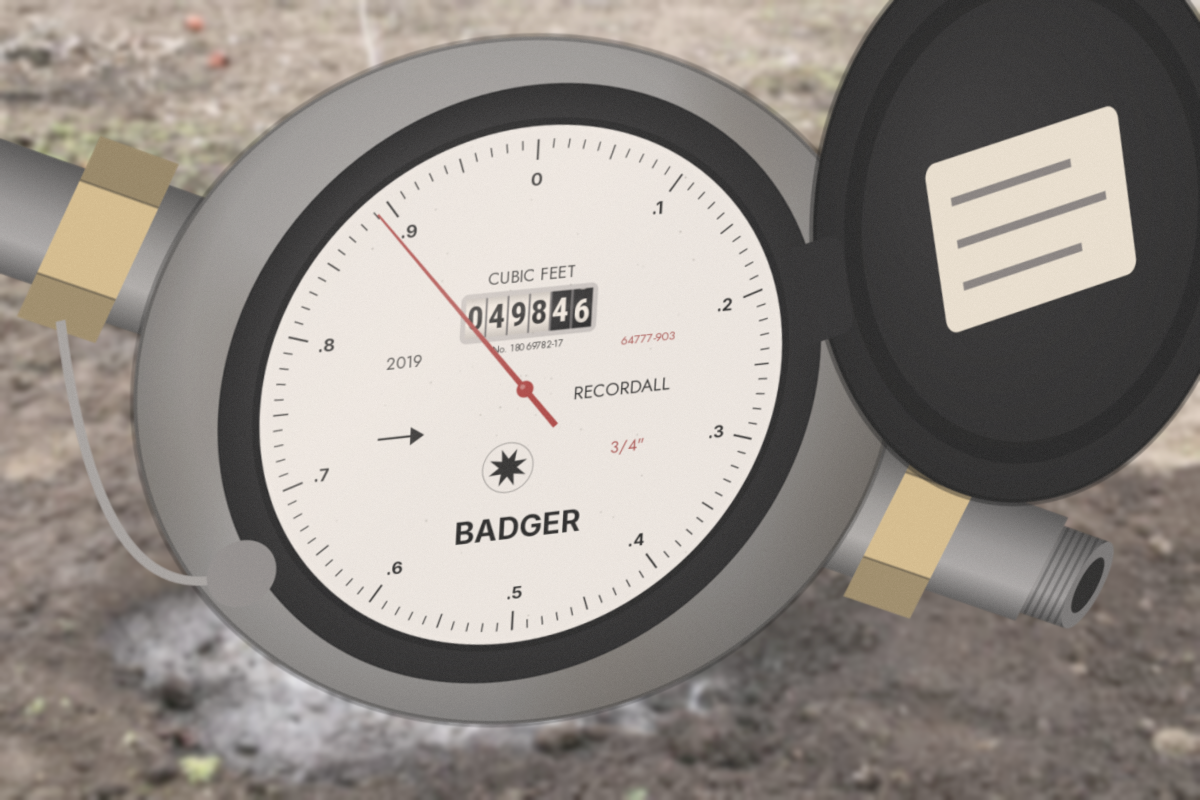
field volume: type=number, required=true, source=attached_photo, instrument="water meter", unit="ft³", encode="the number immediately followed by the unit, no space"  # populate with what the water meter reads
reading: 49845.89ft³
